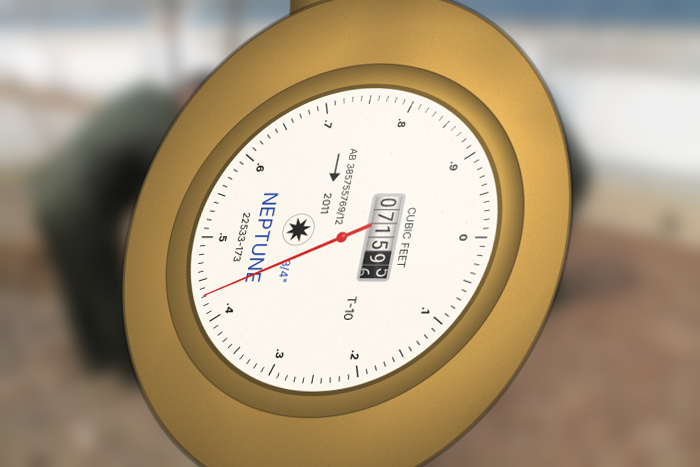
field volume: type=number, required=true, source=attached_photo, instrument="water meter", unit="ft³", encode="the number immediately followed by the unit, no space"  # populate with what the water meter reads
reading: 71595.43ft³
